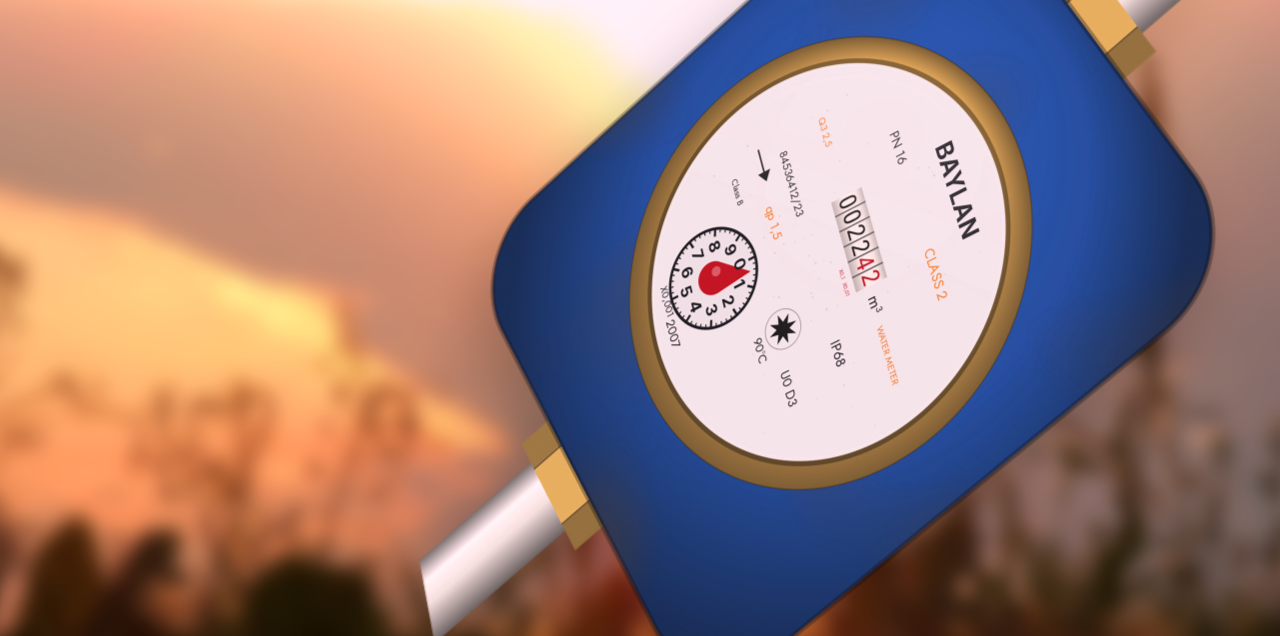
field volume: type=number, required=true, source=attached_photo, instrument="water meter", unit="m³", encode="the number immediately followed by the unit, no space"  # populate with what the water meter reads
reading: 22.420m³
